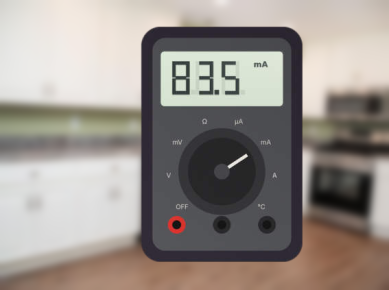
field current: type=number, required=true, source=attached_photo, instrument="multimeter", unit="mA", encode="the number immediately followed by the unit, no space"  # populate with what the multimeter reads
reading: 83.5mA
